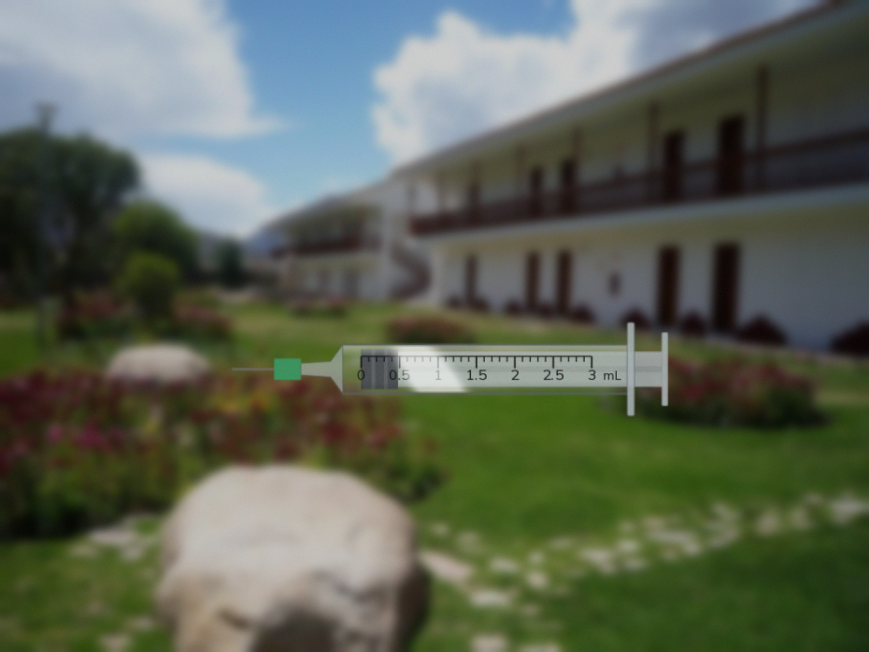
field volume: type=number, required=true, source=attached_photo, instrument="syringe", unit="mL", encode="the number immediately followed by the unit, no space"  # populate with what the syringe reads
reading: 0mL
